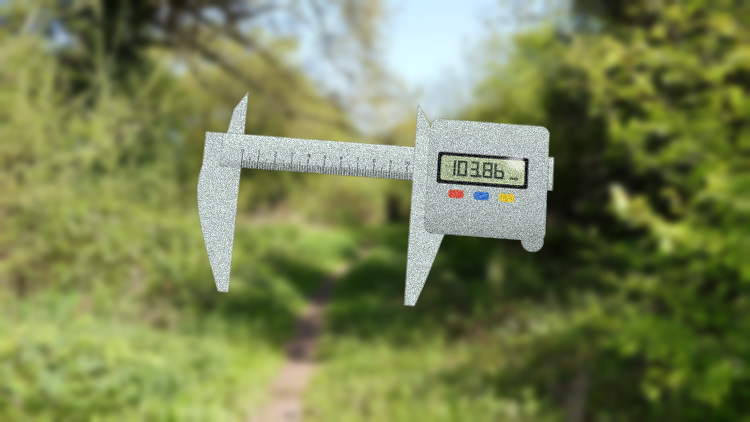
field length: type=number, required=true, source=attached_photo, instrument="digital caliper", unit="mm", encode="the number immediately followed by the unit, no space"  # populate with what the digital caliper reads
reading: 103.86mm
